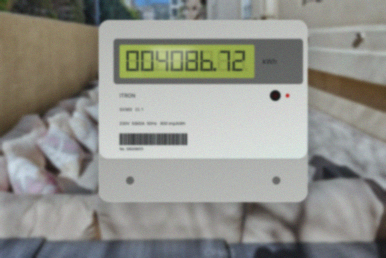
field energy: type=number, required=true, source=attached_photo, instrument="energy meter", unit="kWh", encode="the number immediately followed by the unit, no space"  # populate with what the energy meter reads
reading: 4086.72kWh
